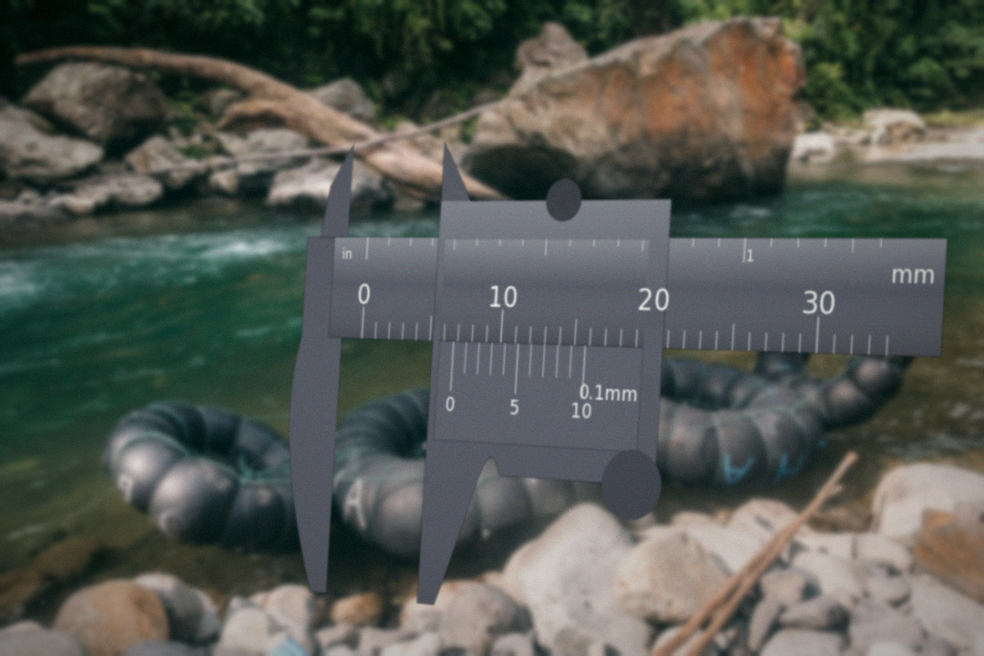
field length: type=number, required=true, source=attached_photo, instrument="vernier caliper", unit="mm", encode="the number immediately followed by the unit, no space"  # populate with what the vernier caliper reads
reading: 6.7mm
